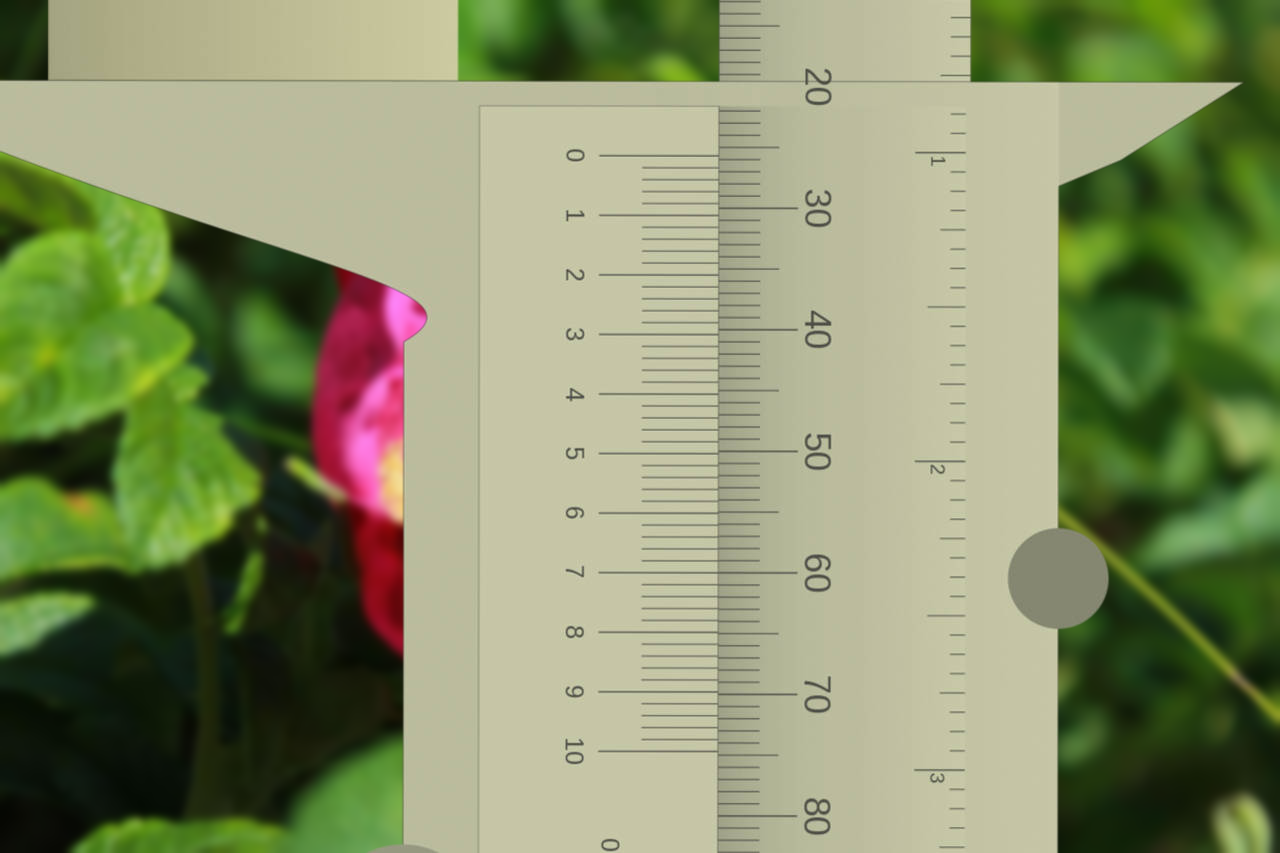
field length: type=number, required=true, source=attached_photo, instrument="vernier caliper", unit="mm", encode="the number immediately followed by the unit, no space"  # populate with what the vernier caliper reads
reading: 25.7mm
